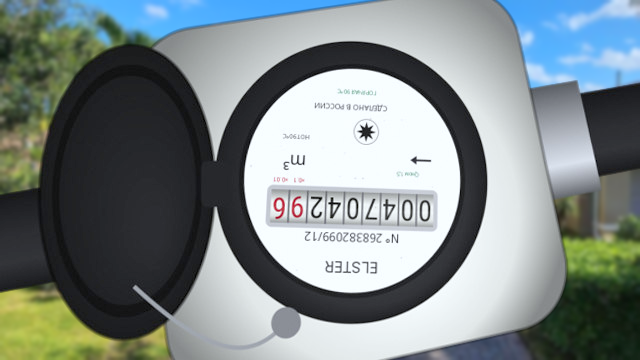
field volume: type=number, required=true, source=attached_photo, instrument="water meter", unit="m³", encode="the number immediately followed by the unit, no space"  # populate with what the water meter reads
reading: 47042.96m³
